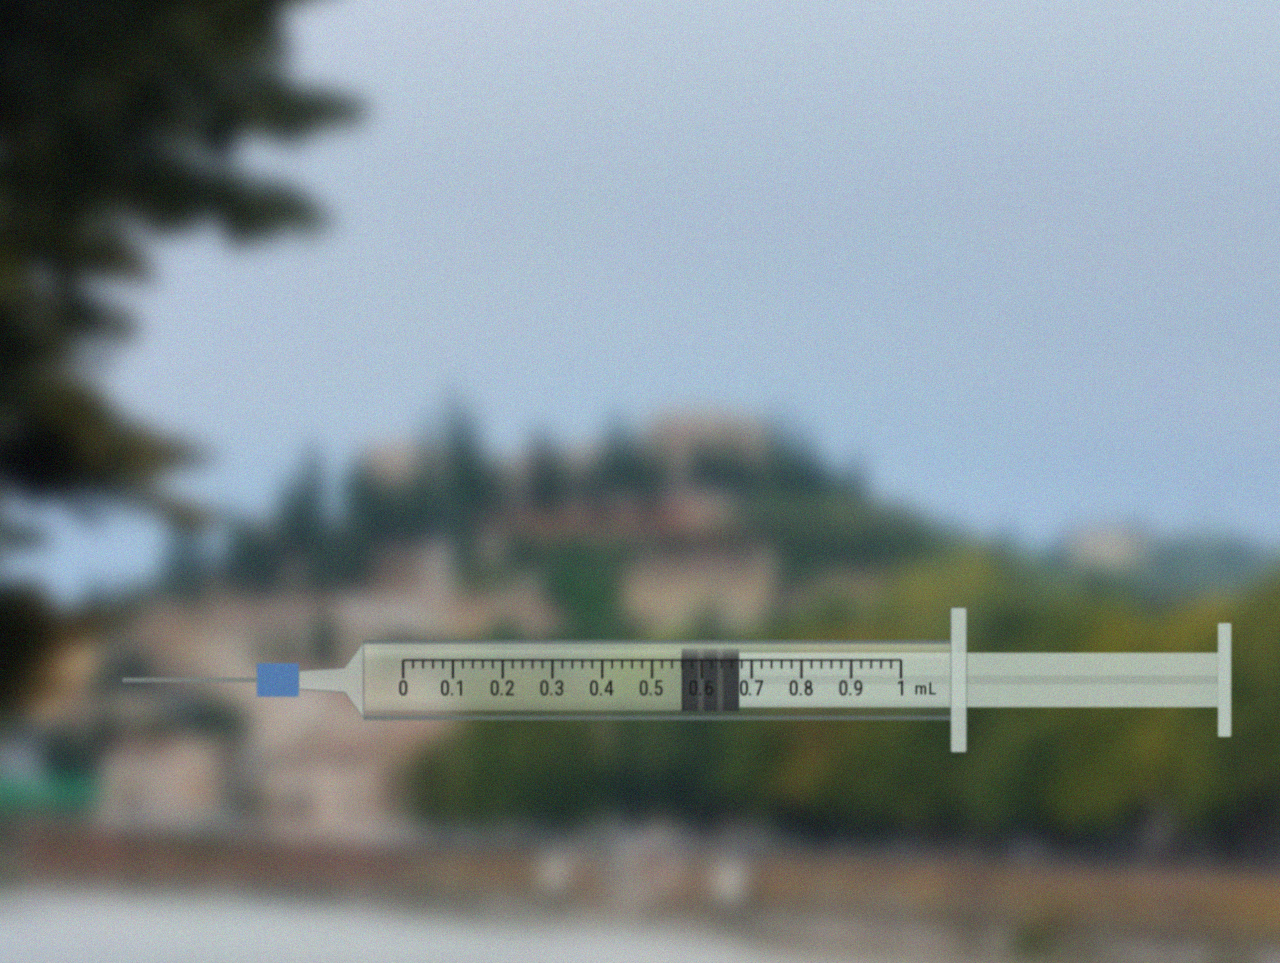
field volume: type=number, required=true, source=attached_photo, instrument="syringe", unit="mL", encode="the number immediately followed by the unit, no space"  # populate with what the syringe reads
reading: 0.56mL
